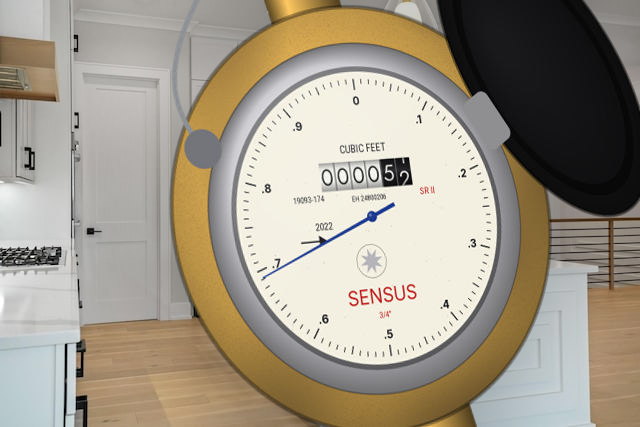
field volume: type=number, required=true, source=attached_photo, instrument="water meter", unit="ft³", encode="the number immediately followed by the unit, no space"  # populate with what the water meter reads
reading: 51.69ft³
